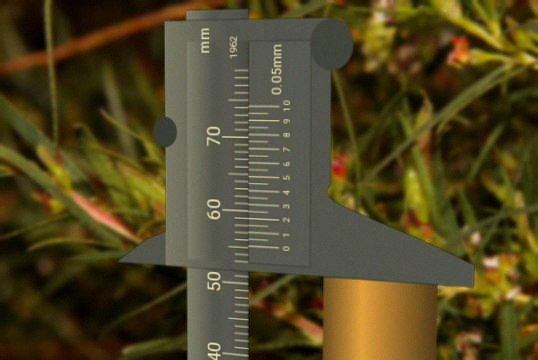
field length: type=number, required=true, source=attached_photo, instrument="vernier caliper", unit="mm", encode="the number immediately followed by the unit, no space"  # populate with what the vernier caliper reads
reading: 55.2mm
